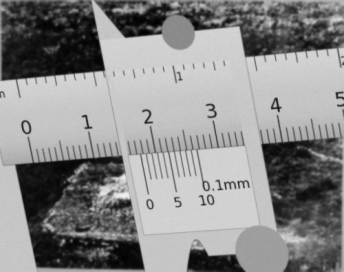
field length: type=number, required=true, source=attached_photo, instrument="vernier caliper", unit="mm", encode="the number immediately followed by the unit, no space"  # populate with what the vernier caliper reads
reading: 17.6mm
